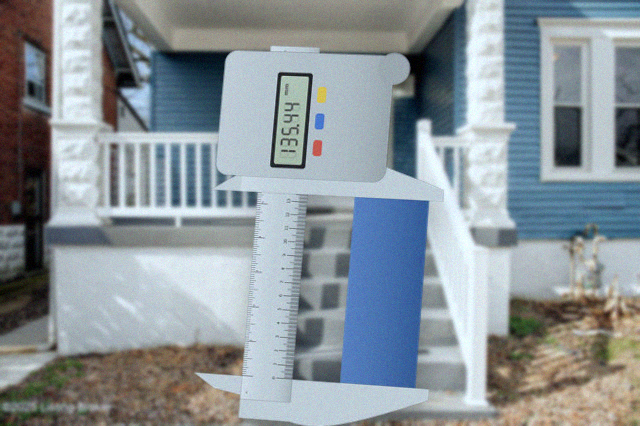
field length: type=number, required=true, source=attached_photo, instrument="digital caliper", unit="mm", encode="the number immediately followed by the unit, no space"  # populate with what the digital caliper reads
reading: 135.44mm
